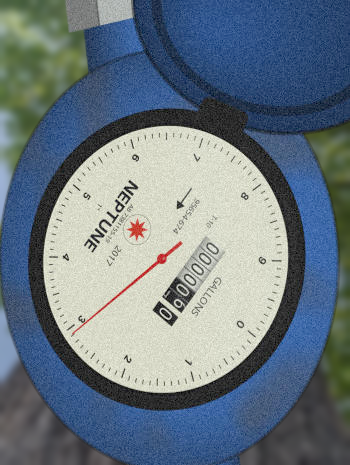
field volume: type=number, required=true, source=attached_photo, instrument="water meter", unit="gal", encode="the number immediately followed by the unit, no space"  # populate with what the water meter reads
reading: 62.9gal
